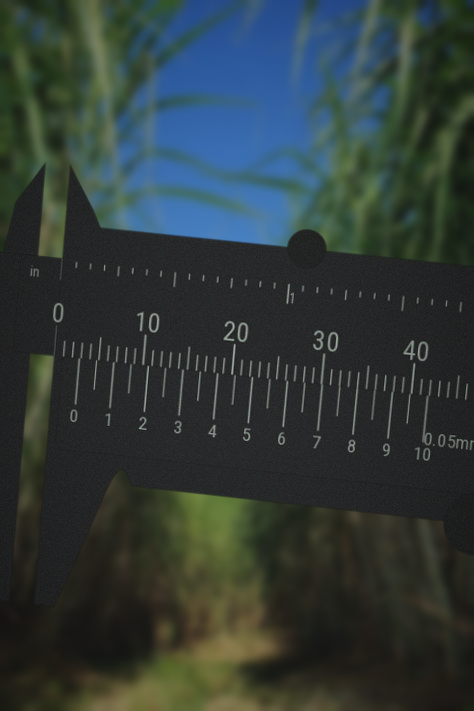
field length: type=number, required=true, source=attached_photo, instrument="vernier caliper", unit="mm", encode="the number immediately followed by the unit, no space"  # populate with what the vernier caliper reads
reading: 2.8mm
